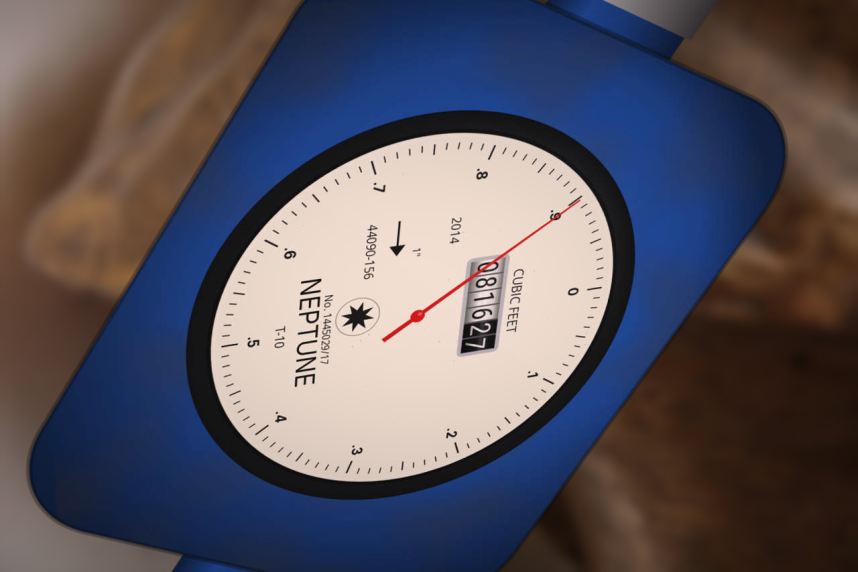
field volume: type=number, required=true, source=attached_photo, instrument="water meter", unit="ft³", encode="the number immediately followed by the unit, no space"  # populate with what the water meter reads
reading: 81626.90ft³
